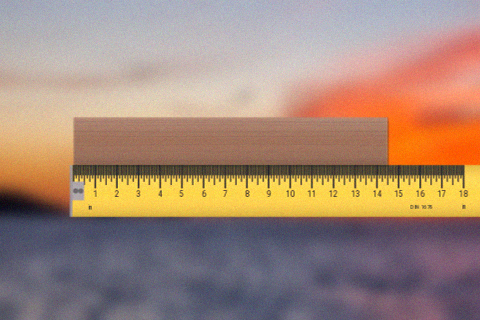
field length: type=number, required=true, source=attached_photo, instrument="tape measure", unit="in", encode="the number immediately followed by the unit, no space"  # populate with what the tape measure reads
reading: 14.5in
